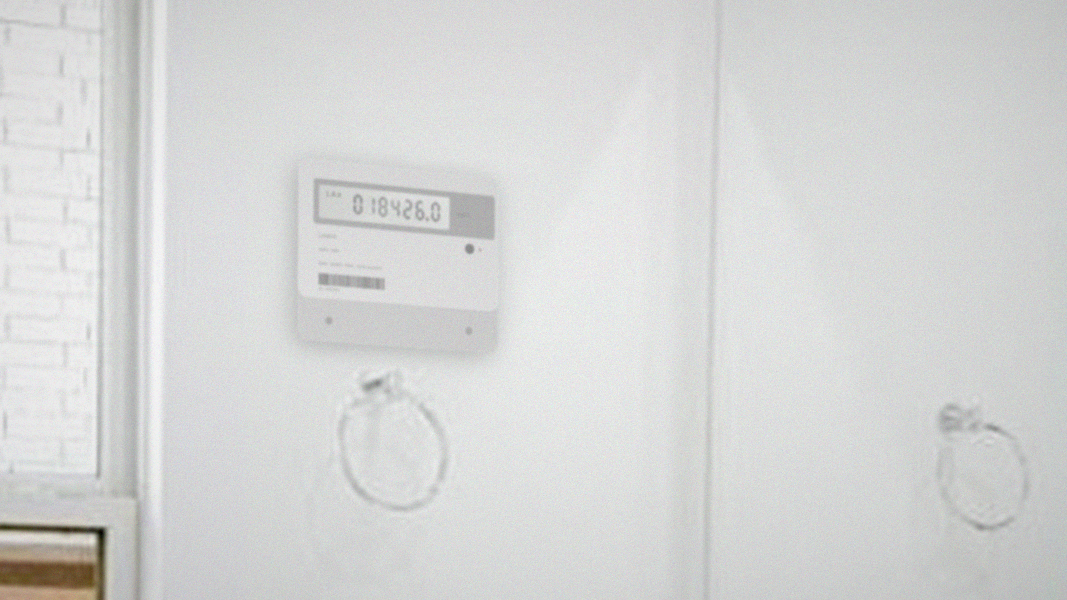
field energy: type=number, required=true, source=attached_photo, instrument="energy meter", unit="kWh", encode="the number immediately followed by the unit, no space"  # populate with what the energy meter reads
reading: 18426.0kWh
